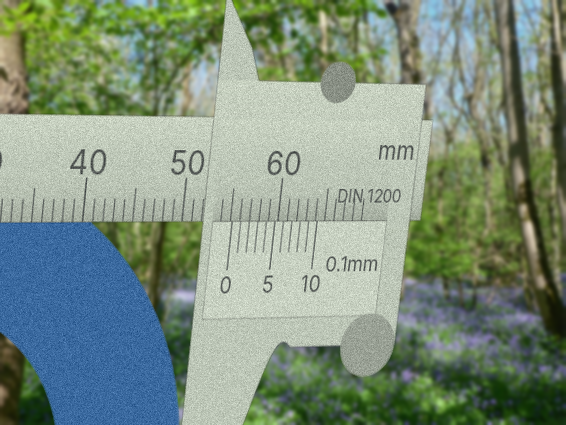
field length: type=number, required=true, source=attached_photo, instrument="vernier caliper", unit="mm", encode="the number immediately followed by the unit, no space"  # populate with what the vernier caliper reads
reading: 55.2mm
